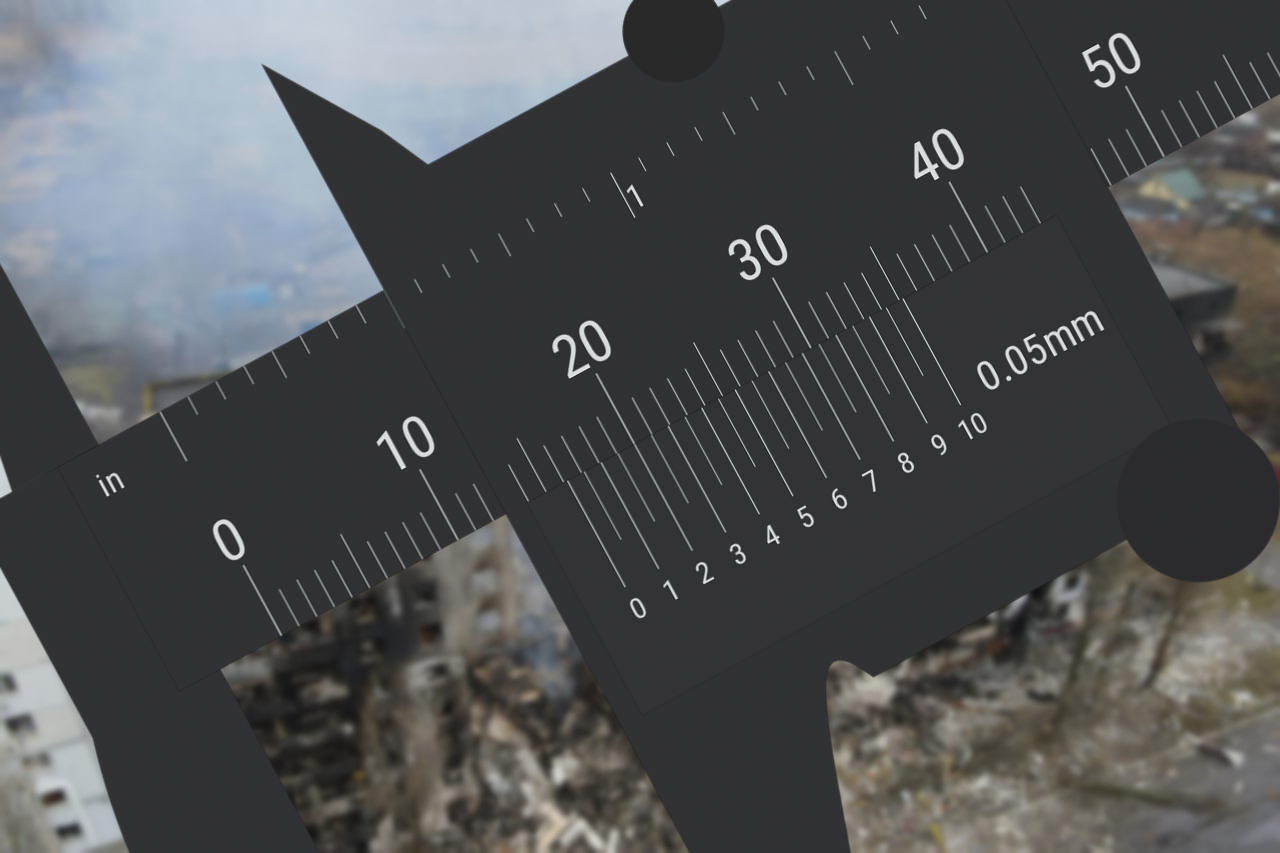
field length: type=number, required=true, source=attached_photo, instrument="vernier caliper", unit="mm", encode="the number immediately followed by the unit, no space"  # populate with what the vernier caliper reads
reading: 16.2mm
